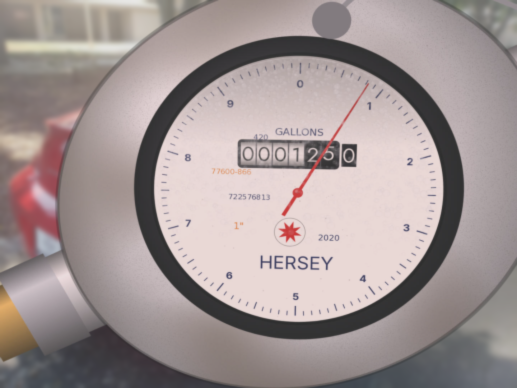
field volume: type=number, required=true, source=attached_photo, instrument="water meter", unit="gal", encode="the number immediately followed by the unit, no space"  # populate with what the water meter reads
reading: 1250.8gal
